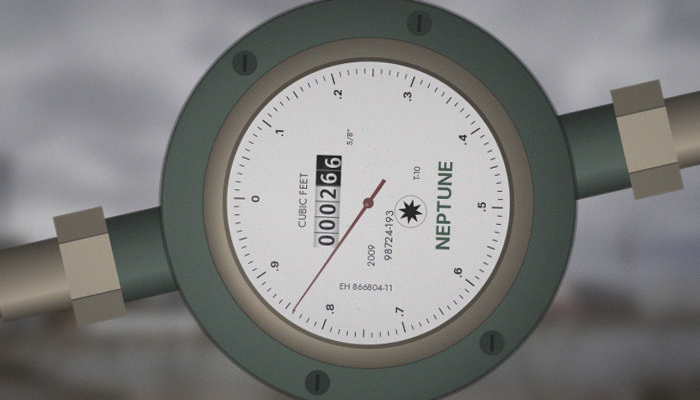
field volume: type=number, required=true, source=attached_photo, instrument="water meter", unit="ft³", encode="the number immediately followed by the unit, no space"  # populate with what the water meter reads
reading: 265.84ft³
